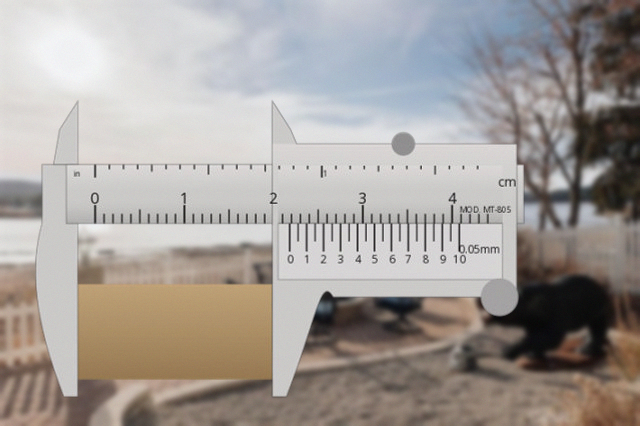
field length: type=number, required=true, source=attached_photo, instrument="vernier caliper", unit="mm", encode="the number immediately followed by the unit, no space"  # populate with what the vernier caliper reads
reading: 21.8mm
